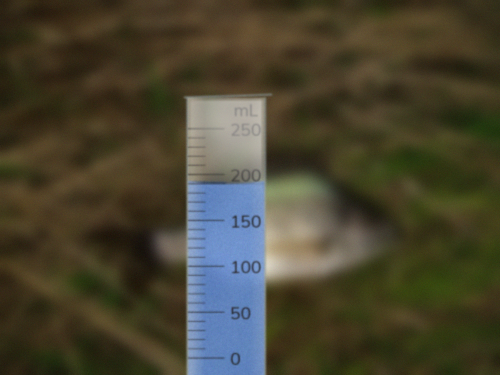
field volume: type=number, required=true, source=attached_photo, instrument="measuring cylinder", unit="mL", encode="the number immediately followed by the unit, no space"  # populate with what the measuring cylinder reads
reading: 190mL
